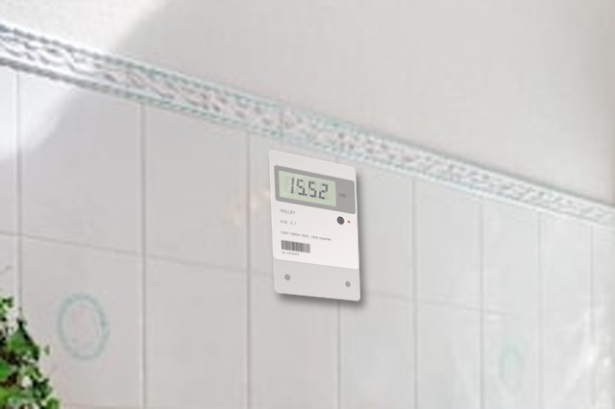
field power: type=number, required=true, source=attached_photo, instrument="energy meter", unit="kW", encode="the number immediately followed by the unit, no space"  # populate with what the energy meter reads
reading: 15.52kW
